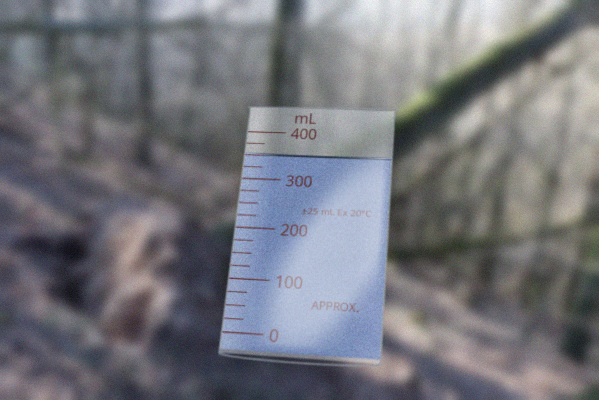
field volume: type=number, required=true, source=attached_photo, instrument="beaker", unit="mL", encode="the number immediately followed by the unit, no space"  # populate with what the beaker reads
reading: 350mL
